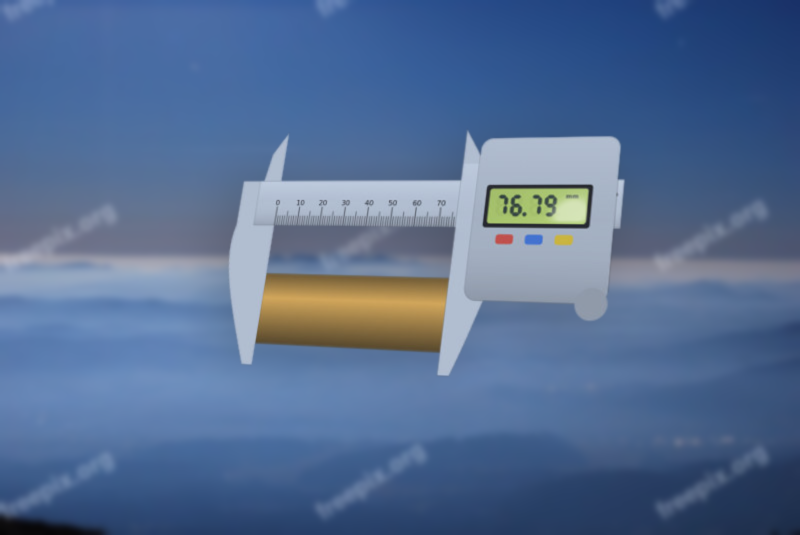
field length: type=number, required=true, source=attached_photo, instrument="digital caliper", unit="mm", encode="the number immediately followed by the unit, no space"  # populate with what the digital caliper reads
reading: 76.79mm
